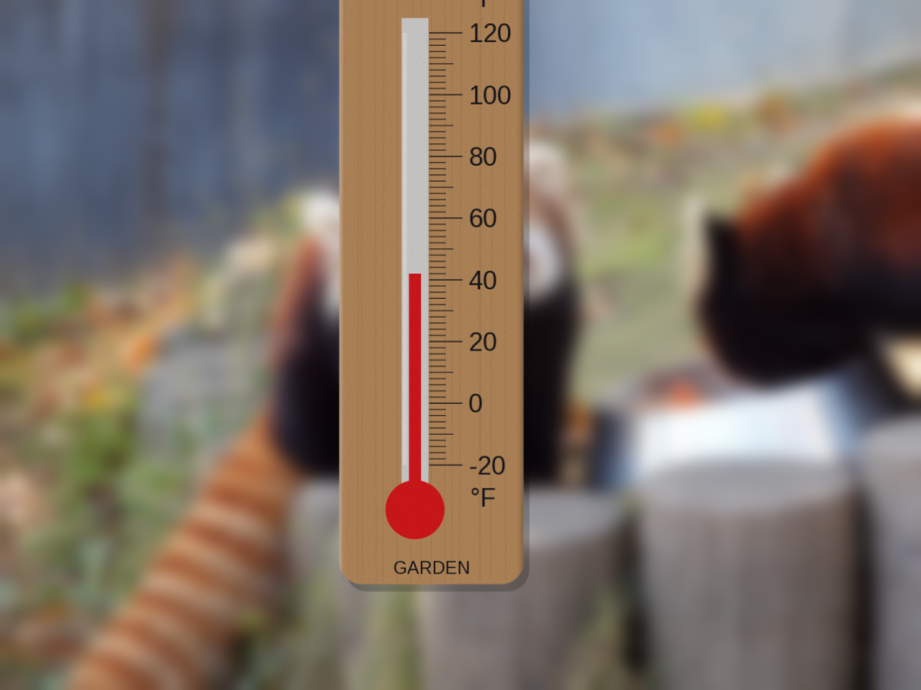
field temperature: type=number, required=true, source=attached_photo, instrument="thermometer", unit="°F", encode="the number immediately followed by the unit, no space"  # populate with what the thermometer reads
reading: 42°F
